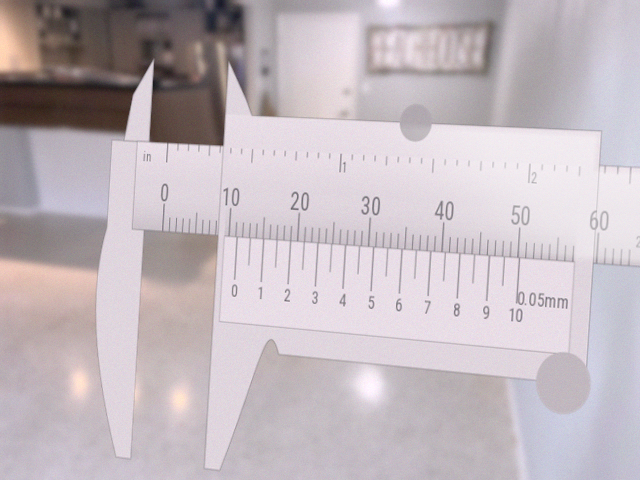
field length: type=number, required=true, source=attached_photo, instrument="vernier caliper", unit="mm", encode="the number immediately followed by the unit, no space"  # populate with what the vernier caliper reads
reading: 11.2mm
